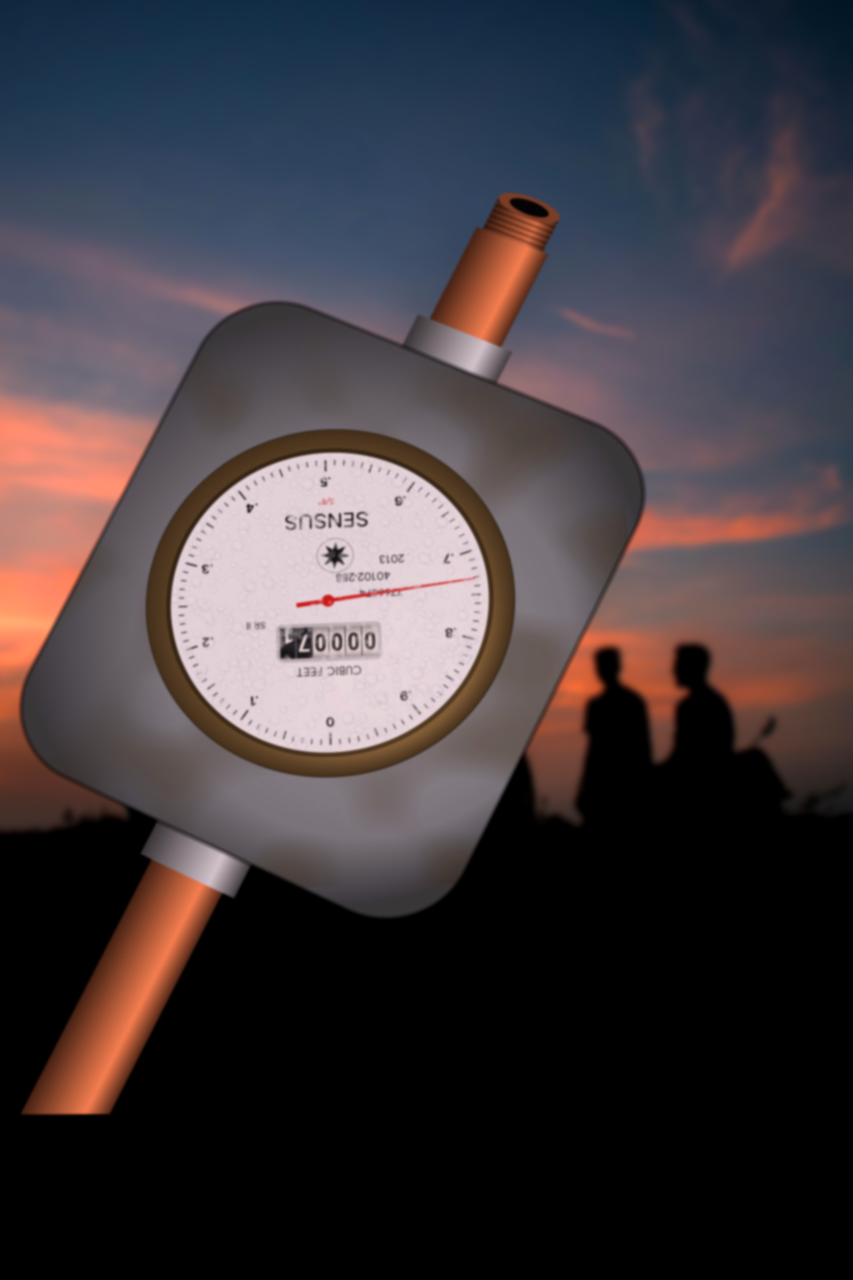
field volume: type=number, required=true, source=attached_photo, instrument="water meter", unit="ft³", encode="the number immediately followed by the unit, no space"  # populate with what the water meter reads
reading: 70.73ft³
